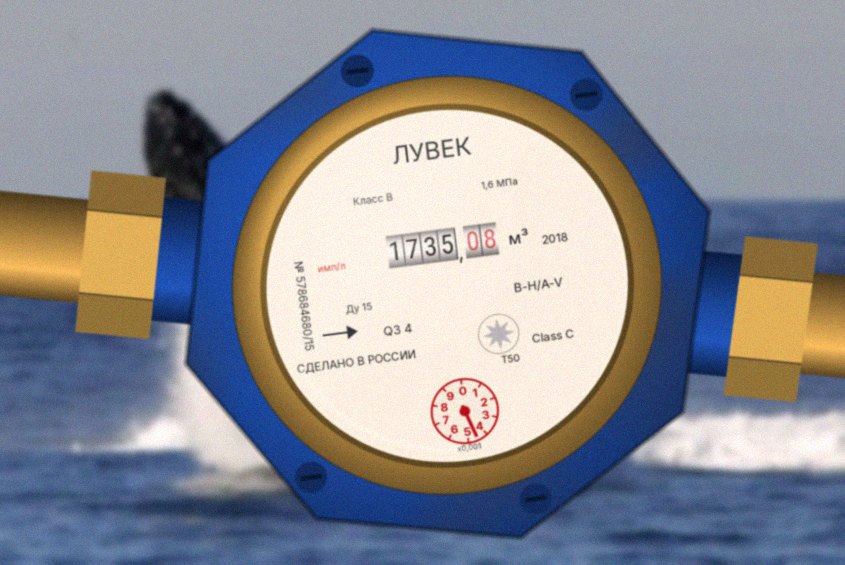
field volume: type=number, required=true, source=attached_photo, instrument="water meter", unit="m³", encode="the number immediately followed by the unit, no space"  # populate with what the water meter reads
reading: 1735.084m³
